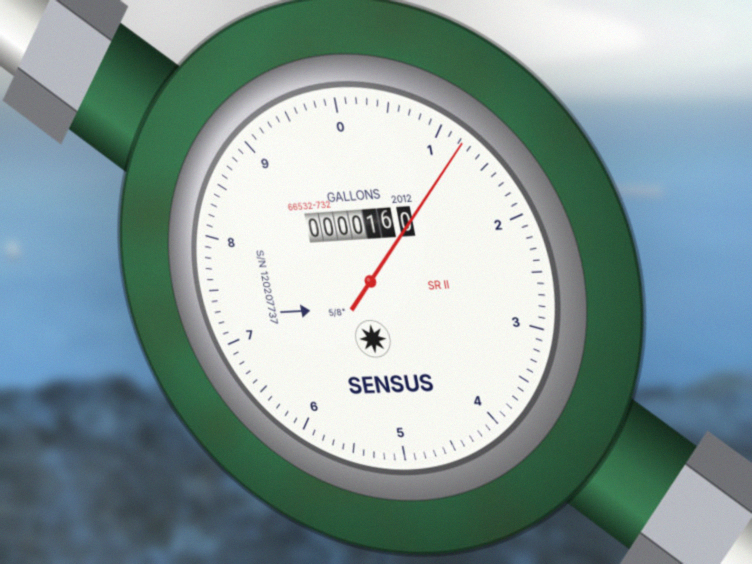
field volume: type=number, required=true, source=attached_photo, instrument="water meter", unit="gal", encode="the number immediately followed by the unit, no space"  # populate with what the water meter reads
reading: 161.2gal
